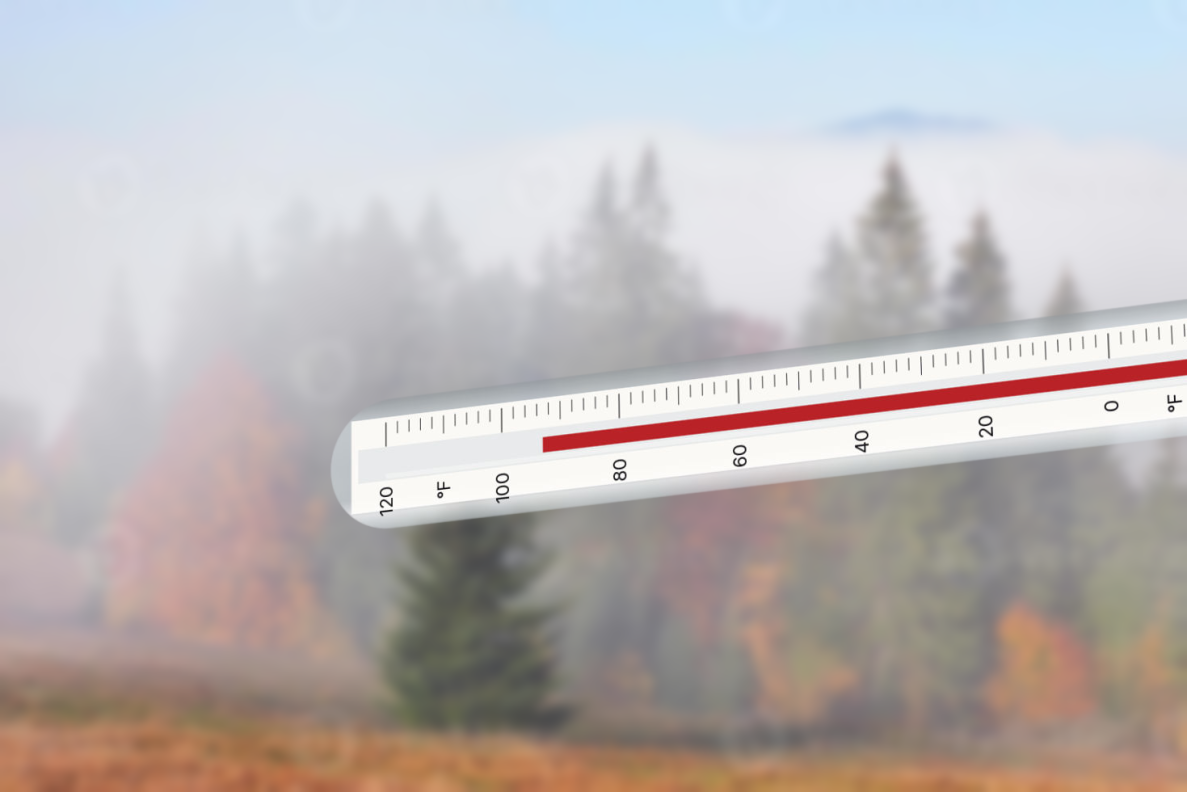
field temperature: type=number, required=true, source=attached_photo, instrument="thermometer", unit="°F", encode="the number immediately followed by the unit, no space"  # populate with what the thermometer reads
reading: 93°F
